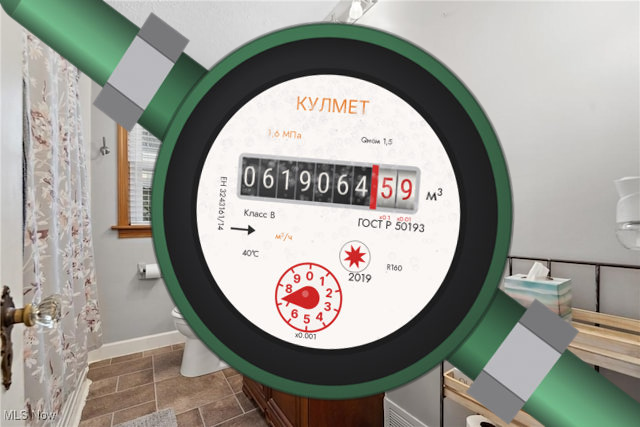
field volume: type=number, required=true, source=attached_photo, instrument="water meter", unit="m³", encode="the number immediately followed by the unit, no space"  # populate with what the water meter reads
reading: 619064.597m³
